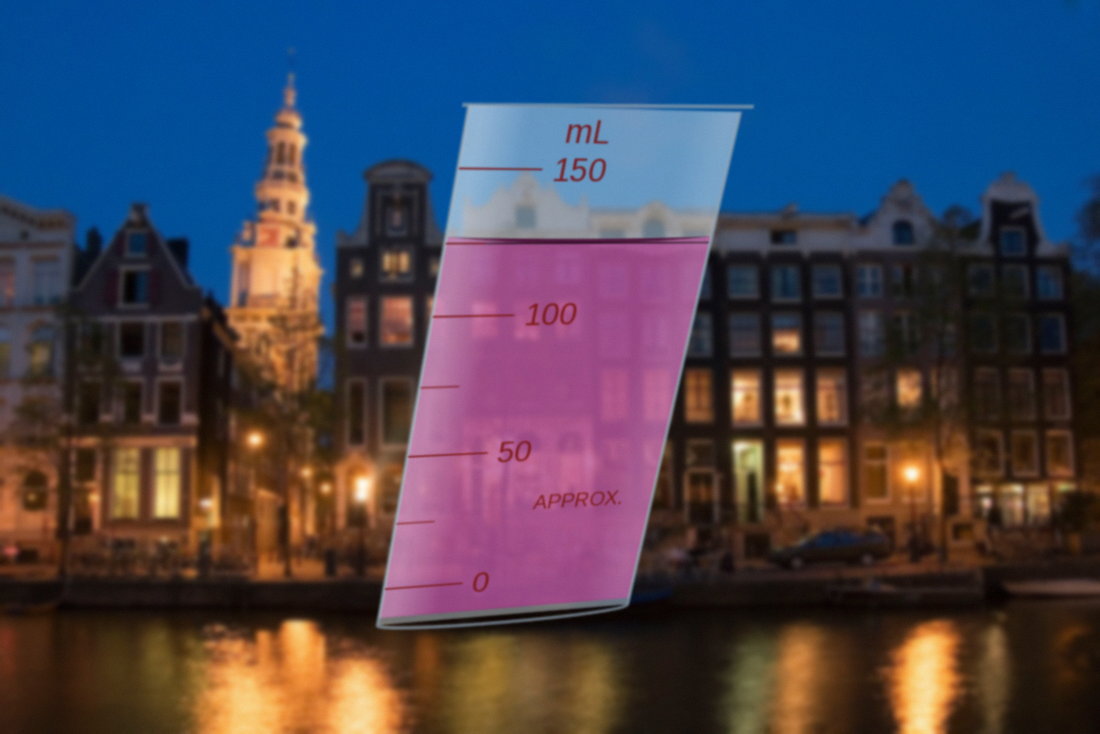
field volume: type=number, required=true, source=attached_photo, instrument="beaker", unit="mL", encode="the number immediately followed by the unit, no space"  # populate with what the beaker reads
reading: 125mL
